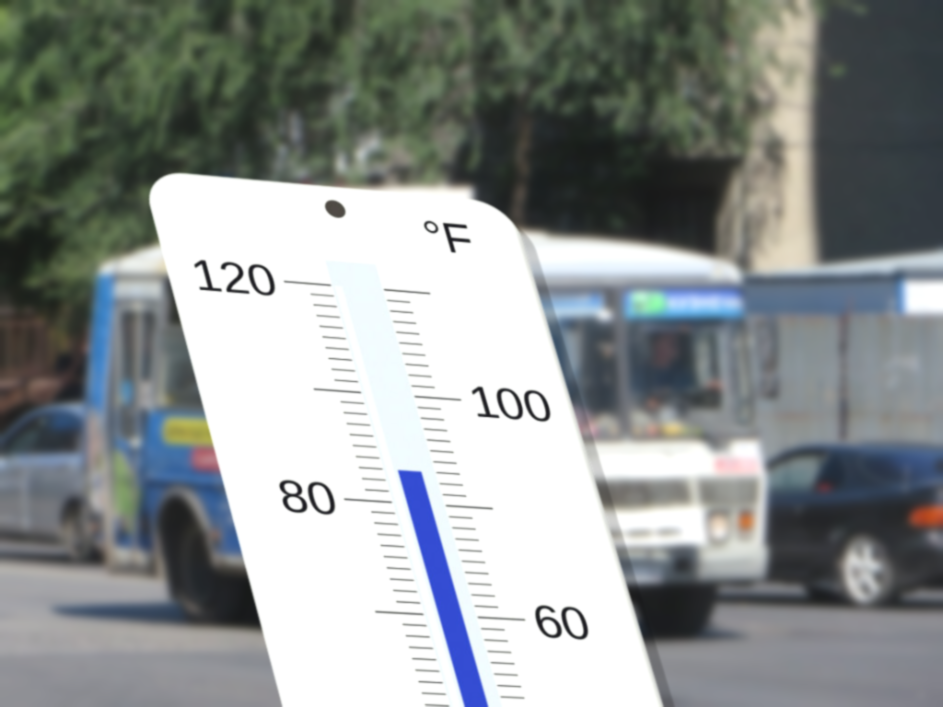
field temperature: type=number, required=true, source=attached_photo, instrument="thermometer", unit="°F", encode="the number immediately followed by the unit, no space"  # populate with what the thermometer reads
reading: 86°F
